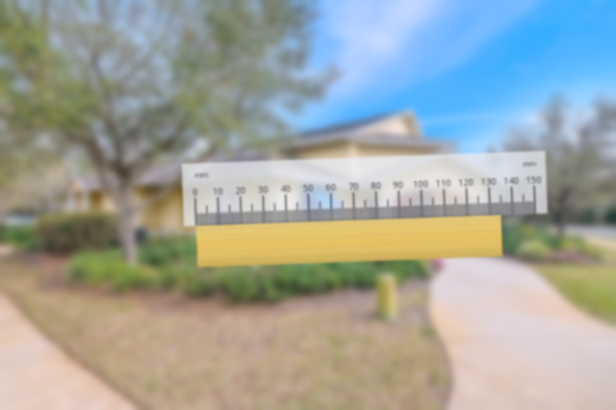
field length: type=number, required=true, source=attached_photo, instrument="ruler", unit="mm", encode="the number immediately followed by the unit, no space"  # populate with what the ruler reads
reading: 135mm
